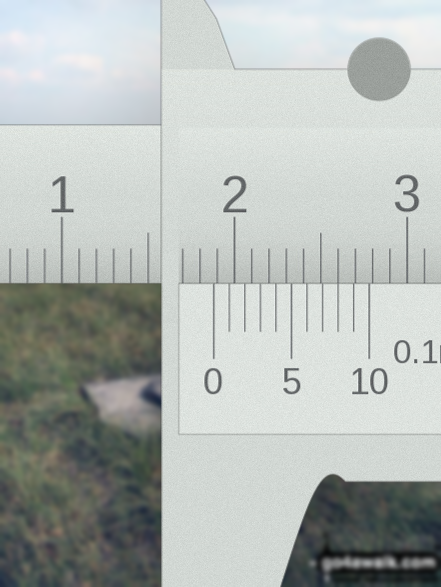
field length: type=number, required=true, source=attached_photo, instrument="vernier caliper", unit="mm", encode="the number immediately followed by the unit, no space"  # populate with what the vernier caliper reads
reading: 18.8mm
